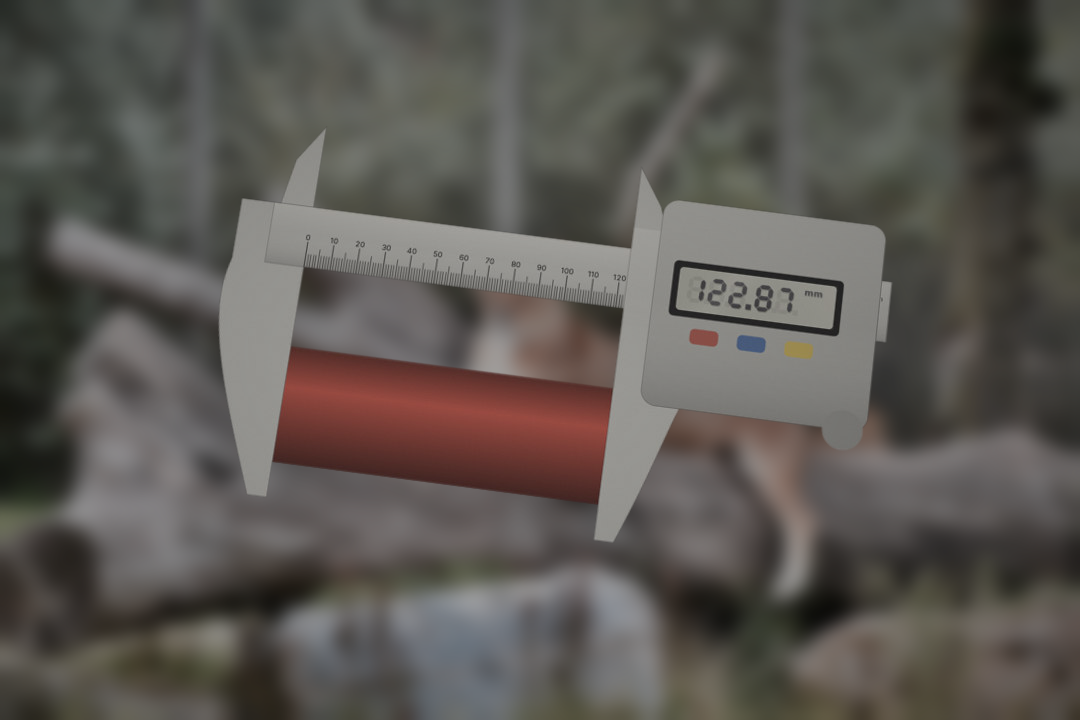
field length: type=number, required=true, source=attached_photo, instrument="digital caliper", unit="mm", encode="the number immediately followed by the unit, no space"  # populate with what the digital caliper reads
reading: 122.87mm
